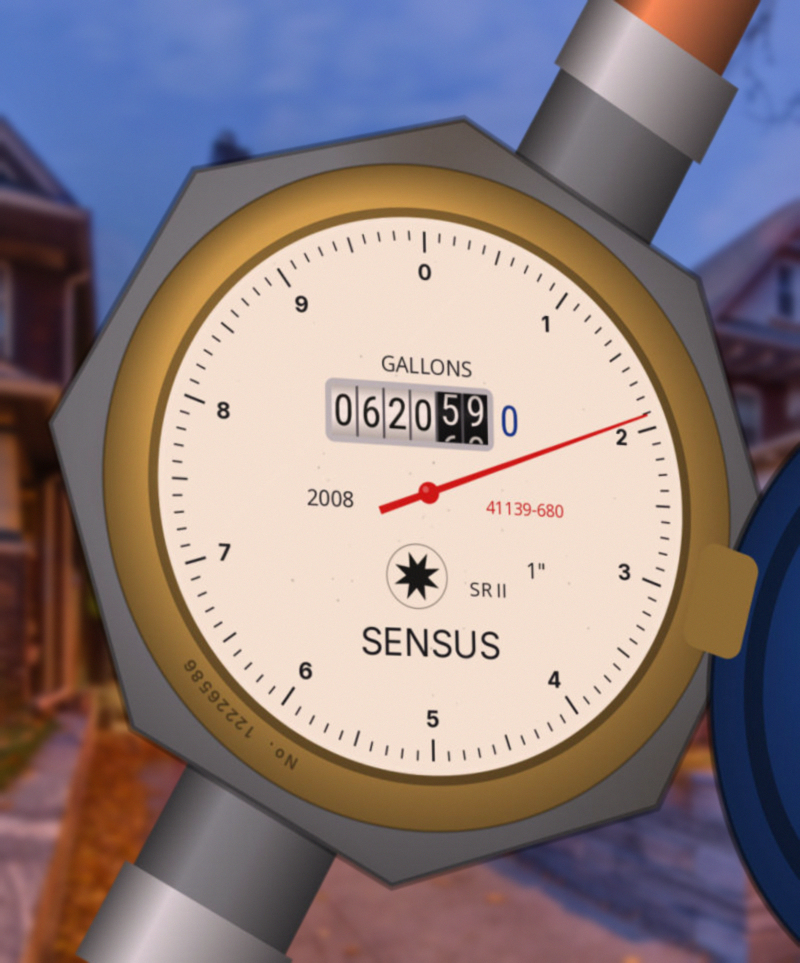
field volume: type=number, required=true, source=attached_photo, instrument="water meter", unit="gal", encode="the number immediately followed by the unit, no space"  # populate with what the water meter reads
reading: 620591.9gal
